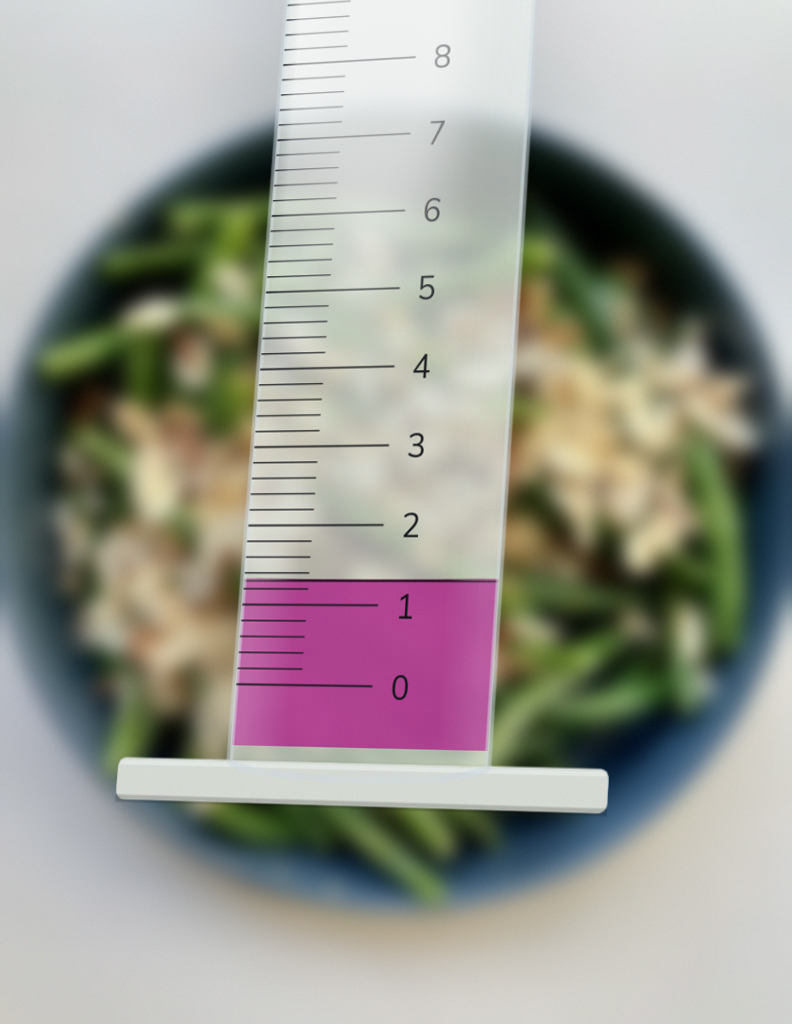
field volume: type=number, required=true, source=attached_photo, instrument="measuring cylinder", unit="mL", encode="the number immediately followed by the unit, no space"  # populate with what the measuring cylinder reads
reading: 1.3mL
